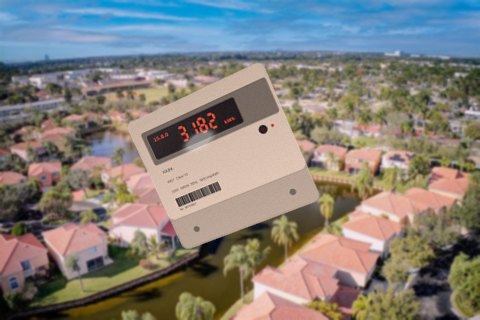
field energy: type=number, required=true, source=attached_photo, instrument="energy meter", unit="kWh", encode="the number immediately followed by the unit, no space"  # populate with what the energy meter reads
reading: 3182kWh
